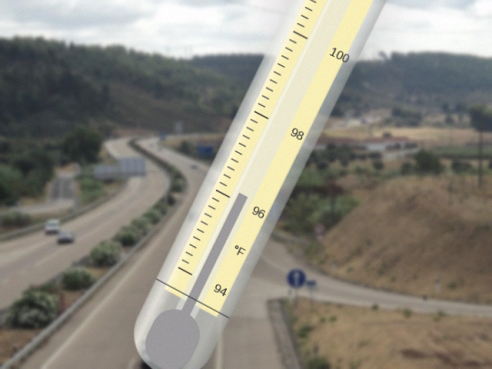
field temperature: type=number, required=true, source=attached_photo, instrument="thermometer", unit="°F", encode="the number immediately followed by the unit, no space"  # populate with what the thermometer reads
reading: 96.2°F
